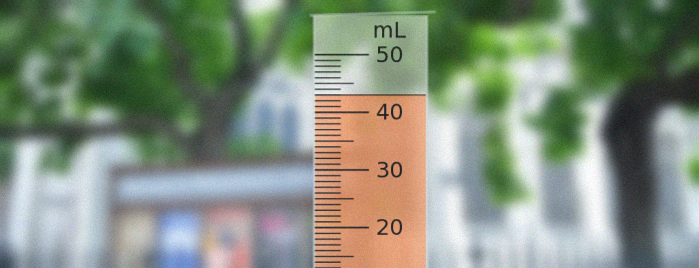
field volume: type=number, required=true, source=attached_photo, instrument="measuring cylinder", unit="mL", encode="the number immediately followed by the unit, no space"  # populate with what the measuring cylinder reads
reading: 43mL
